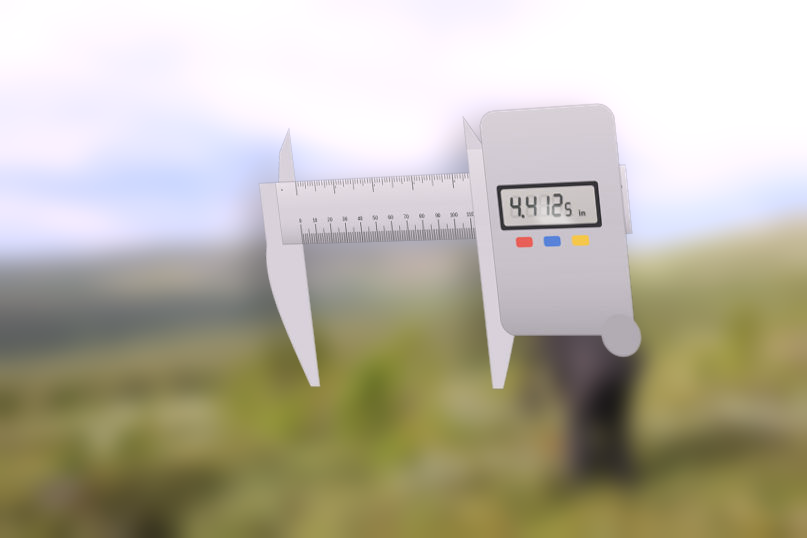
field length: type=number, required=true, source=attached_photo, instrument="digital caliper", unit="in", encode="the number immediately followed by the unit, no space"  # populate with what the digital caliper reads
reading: 4.4125in
